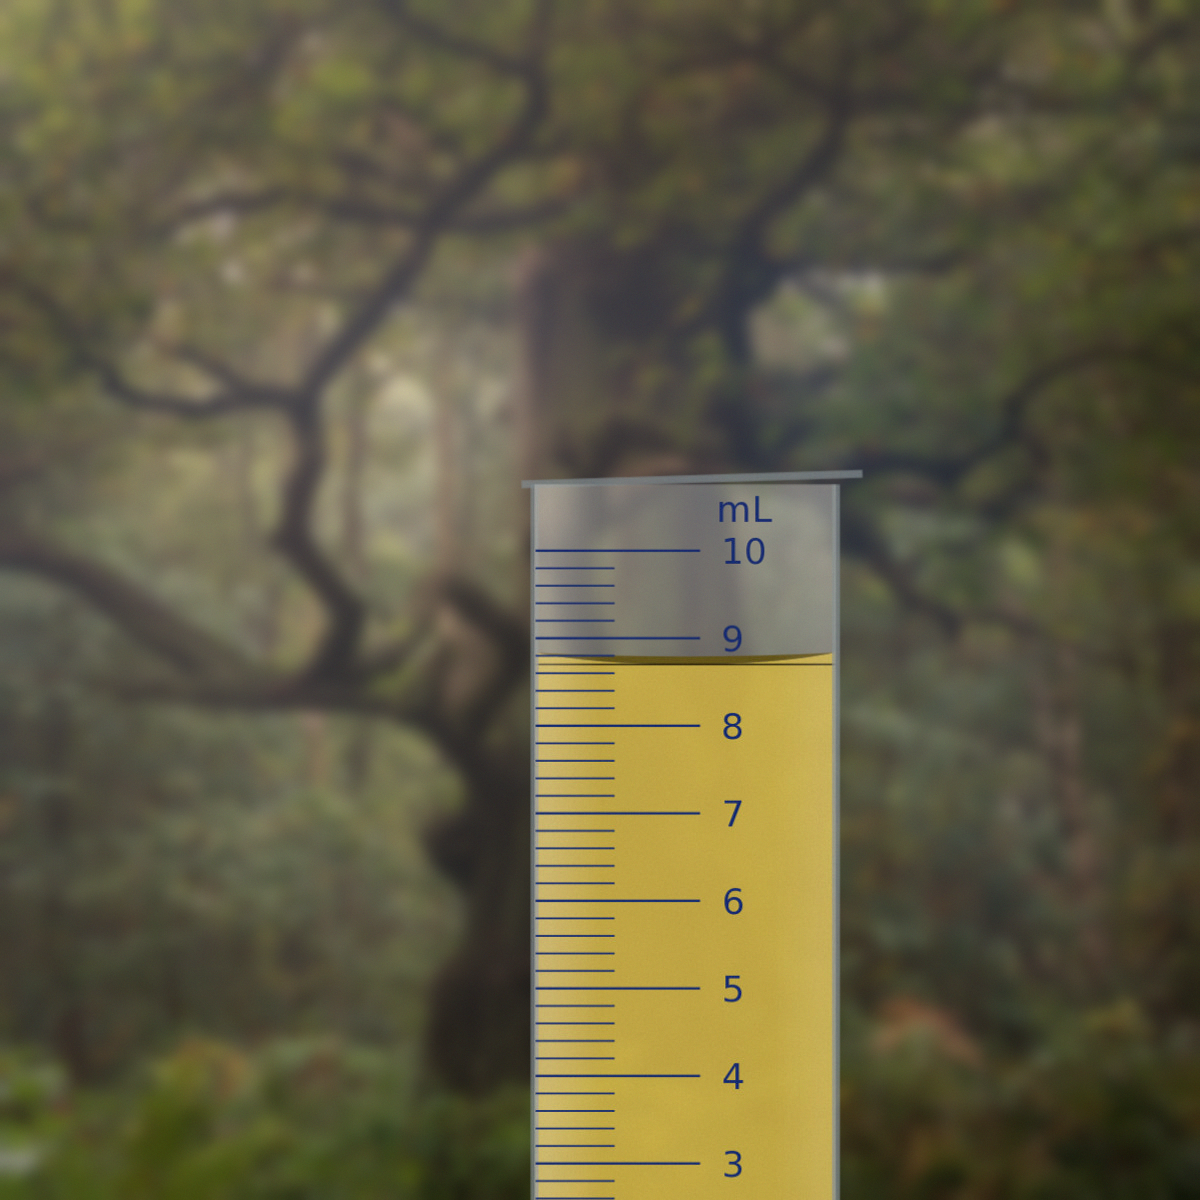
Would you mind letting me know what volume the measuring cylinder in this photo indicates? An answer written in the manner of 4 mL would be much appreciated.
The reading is 8.7 mL
